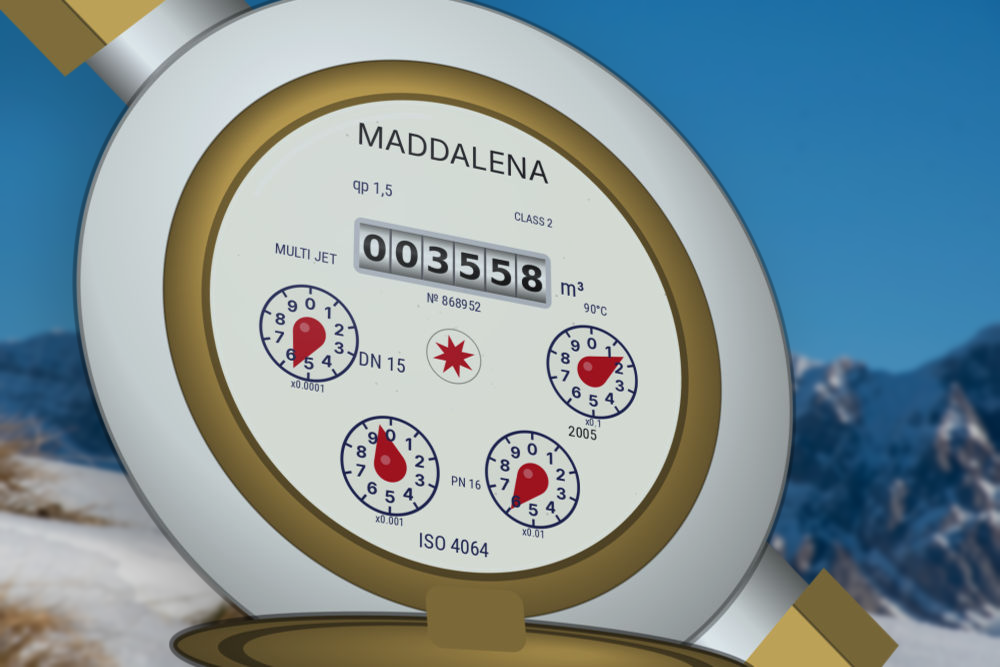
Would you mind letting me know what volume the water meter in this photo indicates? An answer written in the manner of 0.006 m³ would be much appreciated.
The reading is 3558.1595 m³
